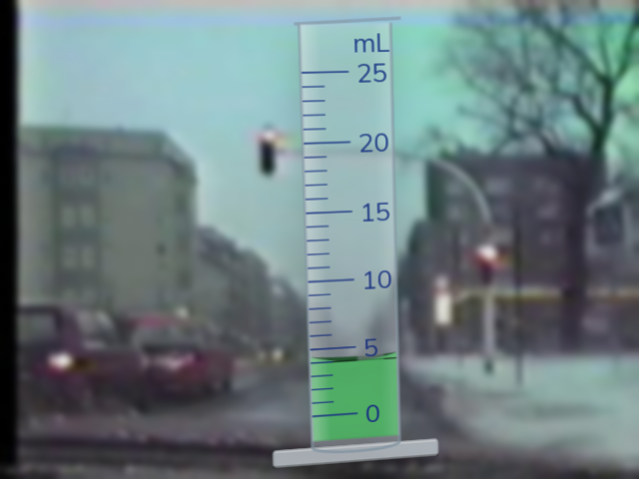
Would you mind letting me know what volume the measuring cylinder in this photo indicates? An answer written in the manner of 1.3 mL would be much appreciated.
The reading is 4 mL
